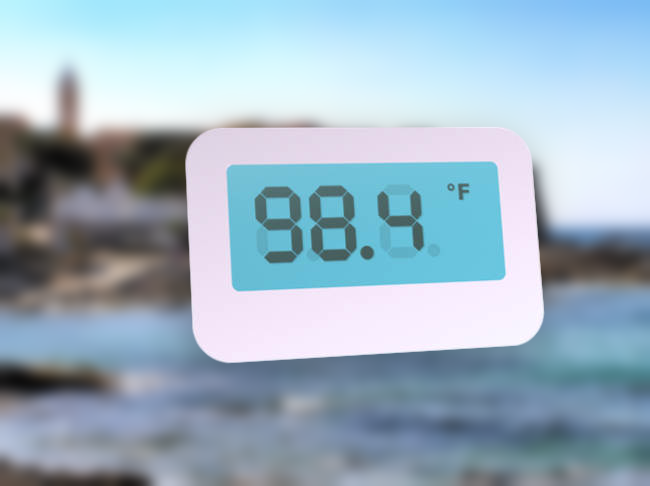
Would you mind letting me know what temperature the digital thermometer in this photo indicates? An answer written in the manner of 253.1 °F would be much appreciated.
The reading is 98.4 °F
